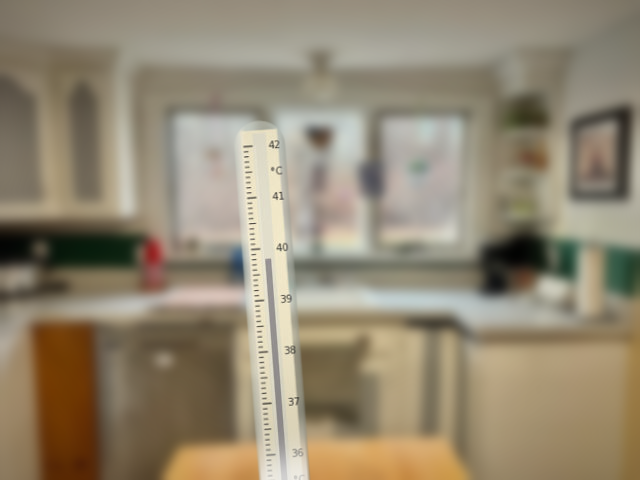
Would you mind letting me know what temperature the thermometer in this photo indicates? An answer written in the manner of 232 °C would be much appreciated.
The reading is 39.8 °C
